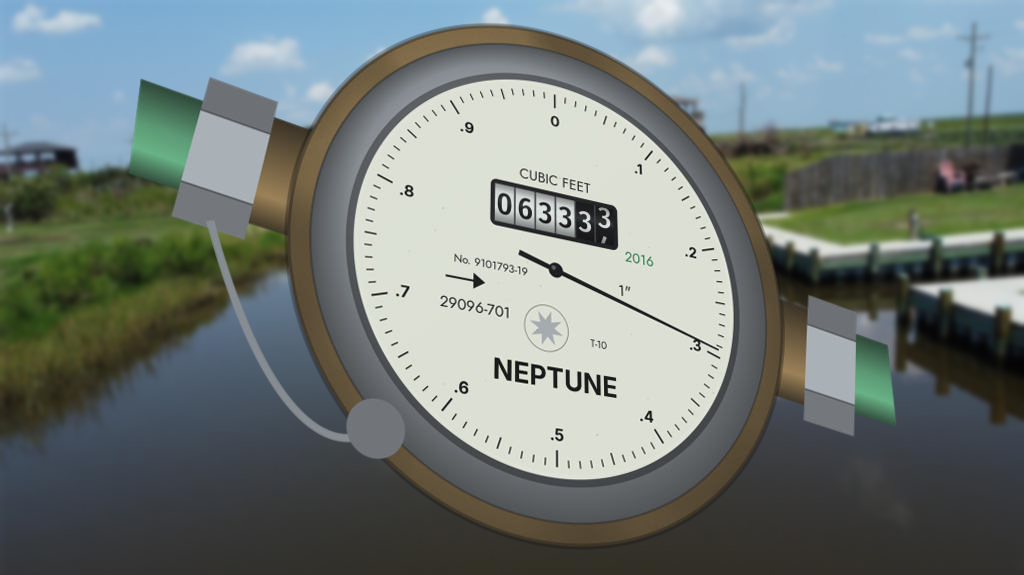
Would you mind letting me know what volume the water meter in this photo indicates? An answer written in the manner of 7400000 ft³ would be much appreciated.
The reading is 63333.29 ft³
